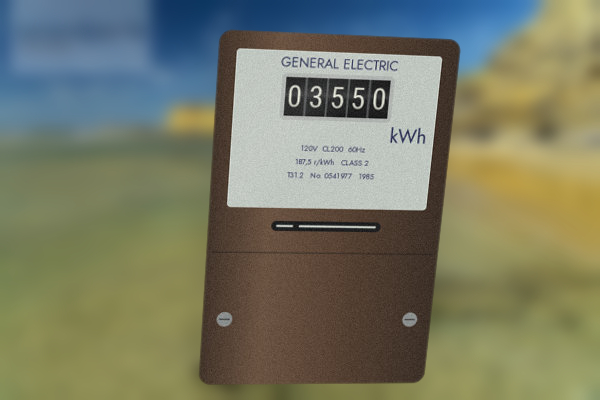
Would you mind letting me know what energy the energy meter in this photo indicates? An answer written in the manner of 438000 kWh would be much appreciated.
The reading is 3550 kWh
